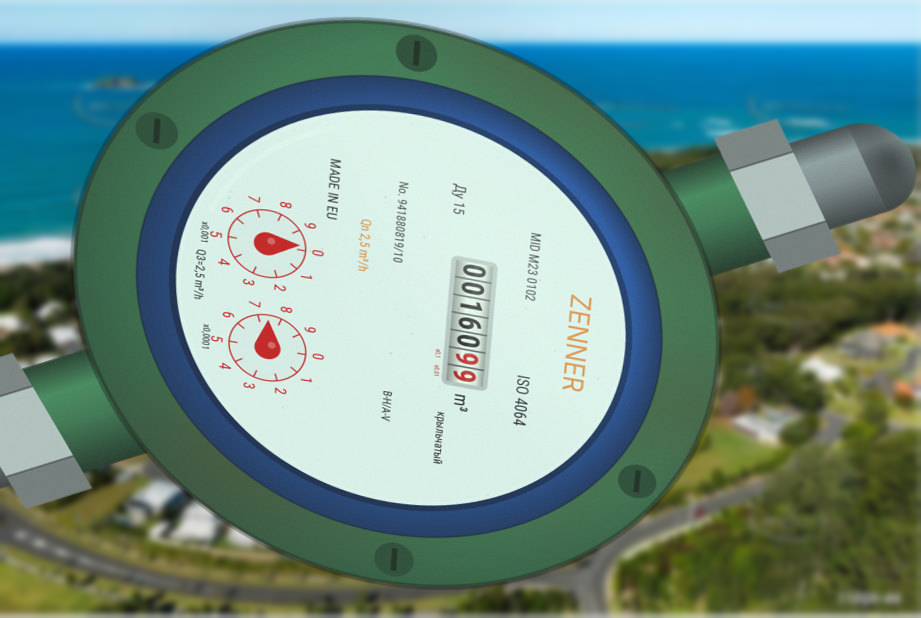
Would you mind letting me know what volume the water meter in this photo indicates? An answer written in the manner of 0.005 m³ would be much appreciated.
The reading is 160.9897 m³
